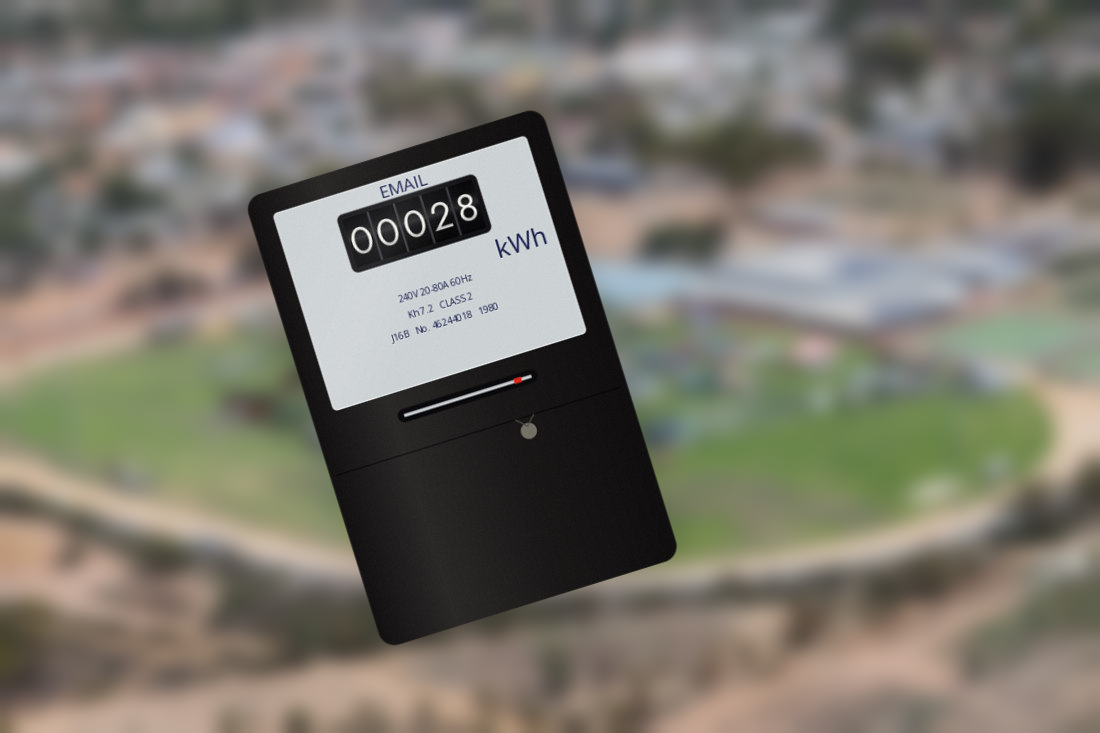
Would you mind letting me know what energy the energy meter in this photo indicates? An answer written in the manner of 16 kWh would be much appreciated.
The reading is 28 kWh
